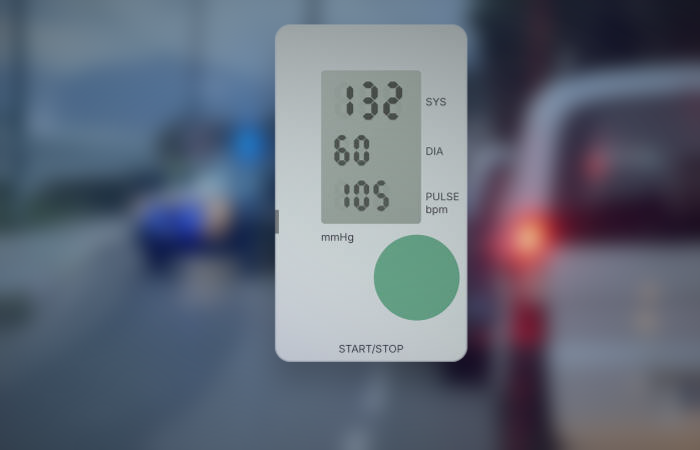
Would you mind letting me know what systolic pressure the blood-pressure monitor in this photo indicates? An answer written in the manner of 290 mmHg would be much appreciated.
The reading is 132 mmHg
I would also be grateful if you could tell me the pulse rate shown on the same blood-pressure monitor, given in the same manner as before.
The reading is 105 bpm
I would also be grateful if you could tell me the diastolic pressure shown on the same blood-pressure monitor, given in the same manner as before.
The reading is 60 mmHg
